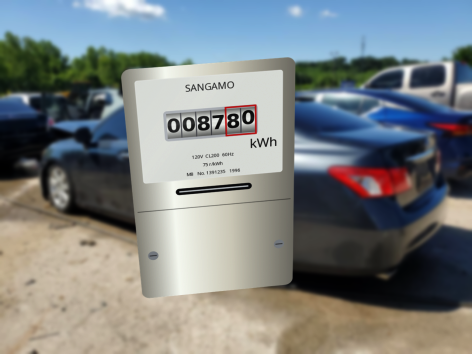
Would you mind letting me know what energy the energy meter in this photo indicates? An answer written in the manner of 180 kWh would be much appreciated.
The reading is 87.80 kWh
